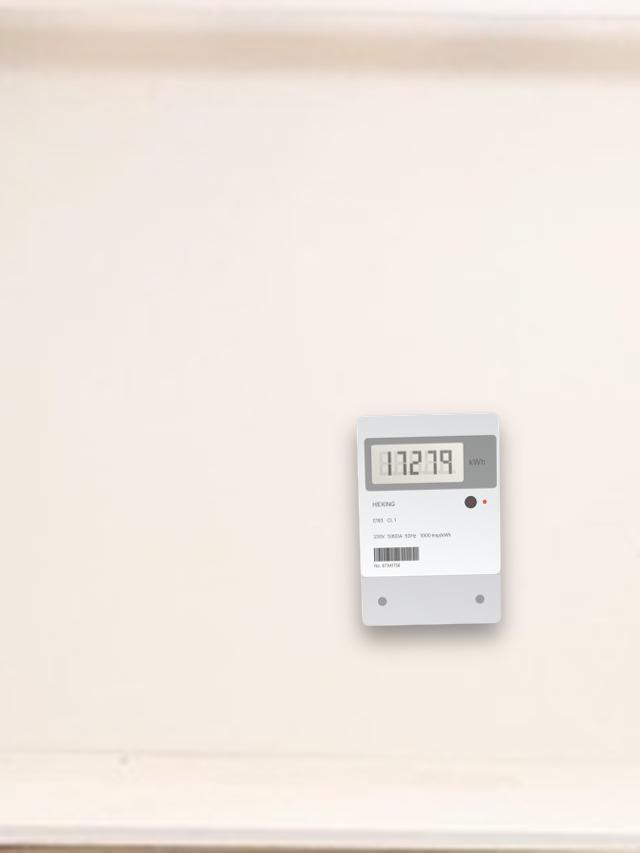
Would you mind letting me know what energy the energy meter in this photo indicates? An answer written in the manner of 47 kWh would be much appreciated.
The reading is 17279 kWh
